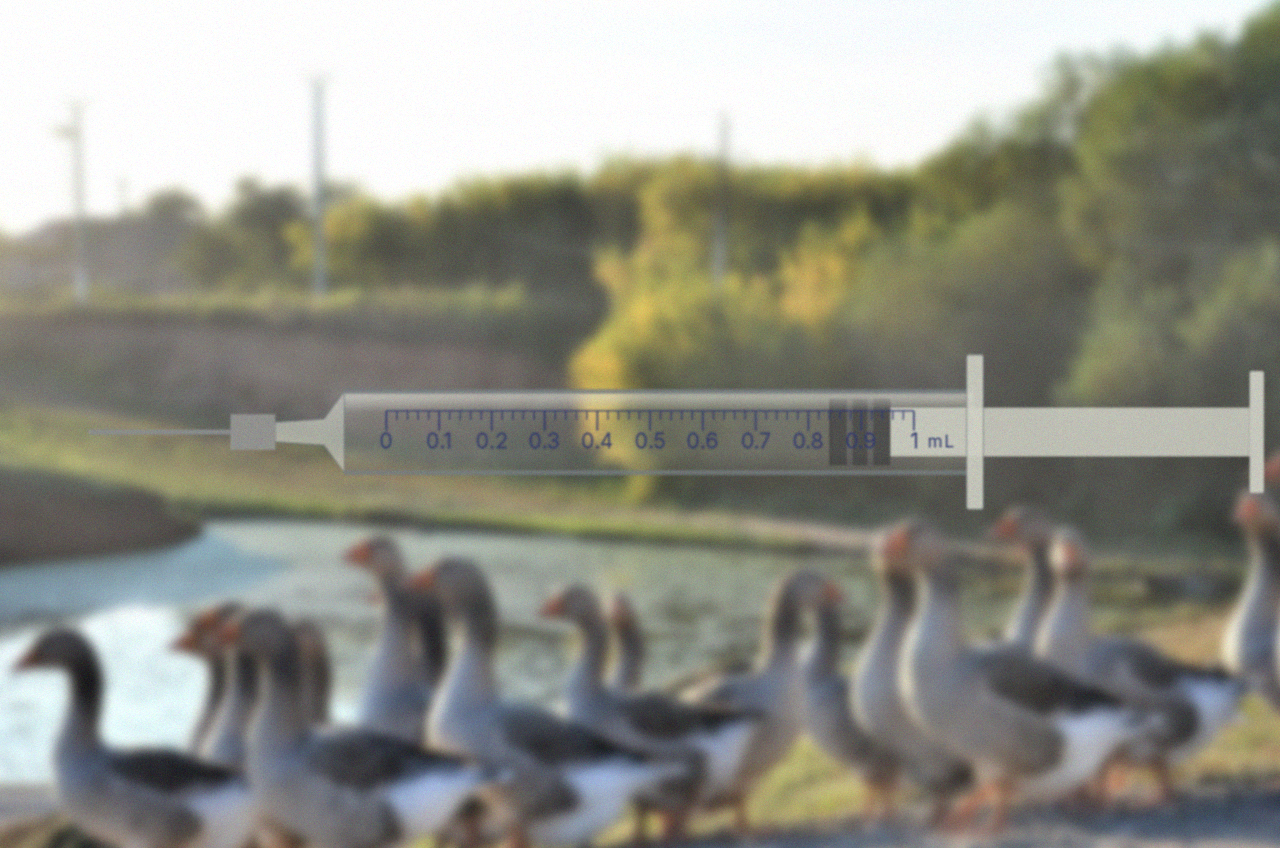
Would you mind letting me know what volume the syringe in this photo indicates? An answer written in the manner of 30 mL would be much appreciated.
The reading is 0.84 mL
